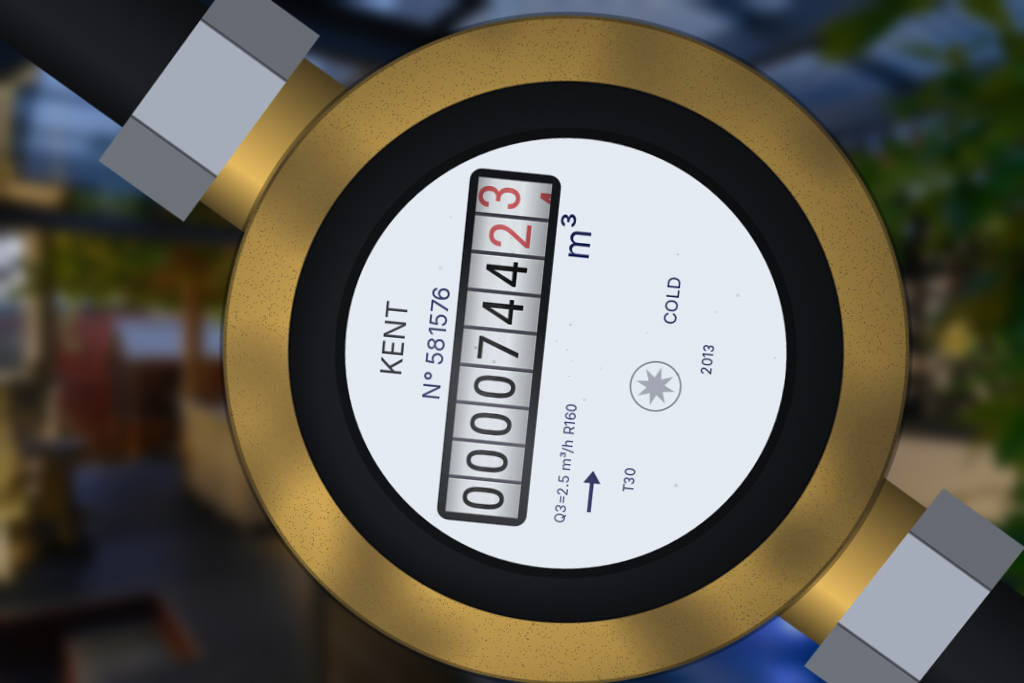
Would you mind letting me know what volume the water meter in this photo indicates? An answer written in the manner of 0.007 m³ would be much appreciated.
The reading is 744.23 m³
